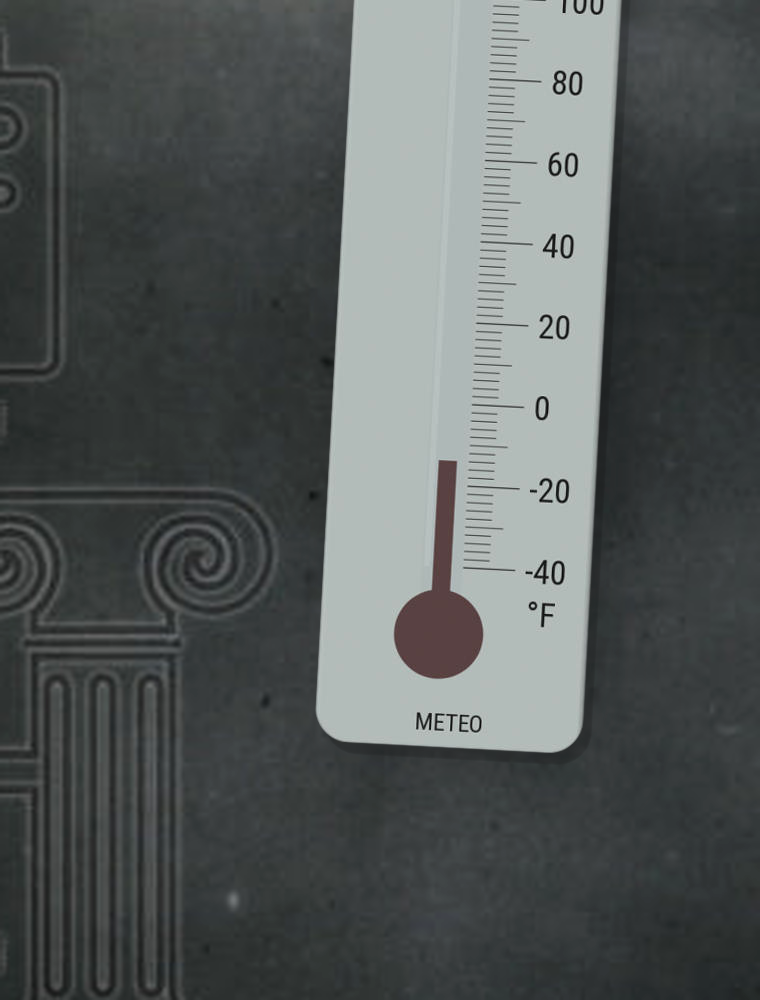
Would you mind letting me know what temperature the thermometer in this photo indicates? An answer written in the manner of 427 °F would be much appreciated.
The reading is -14 °F
